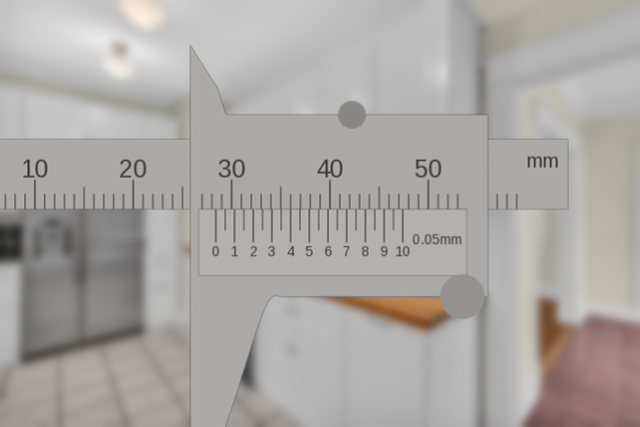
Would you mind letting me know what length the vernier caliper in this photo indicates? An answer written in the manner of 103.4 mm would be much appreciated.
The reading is 28.4 mm
